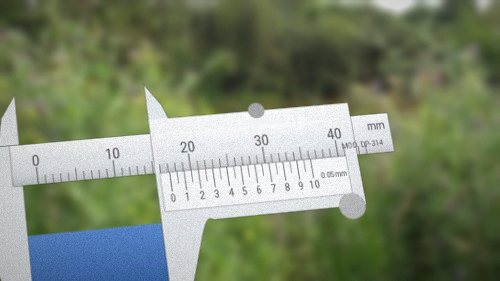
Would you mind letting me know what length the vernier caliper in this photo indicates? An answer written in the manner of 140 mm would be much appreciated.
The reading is 17.2 mm
